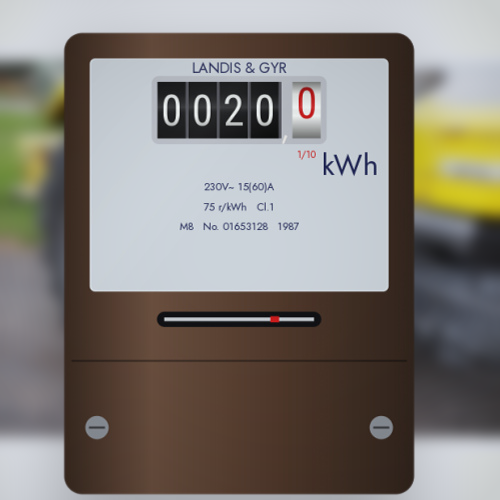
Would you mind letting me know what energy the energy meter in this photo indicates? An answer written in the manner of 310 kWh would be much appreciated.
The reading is 20.0 kWh
